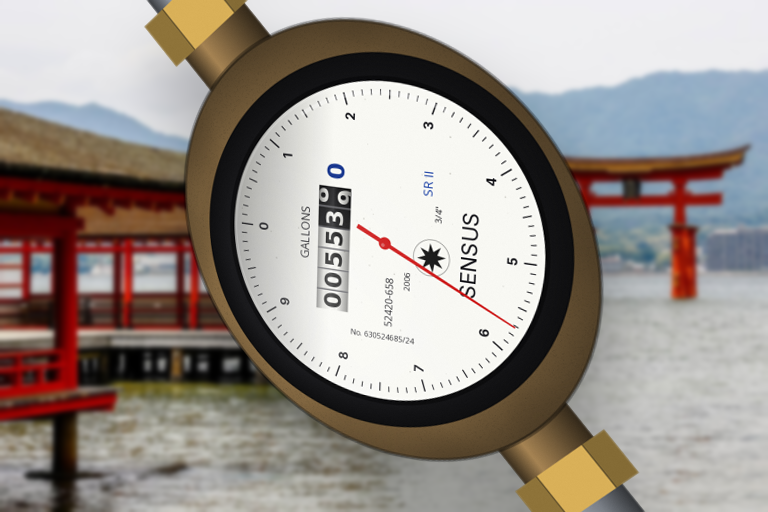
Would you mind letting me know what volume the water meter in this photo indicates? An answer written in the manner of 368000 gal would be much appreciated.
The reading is 55385.7 gal
